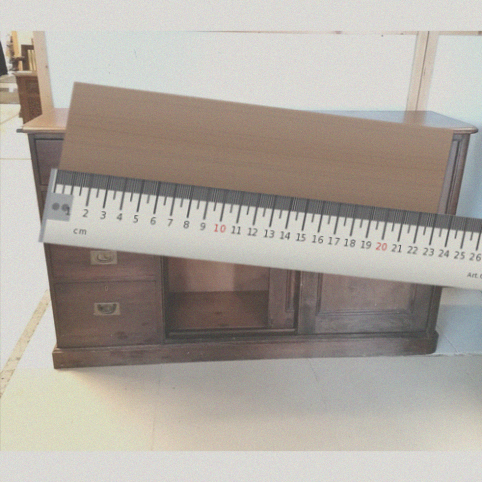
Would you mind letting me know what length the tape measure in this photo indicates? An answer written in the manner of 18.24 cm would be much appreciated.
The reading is 23 cm
